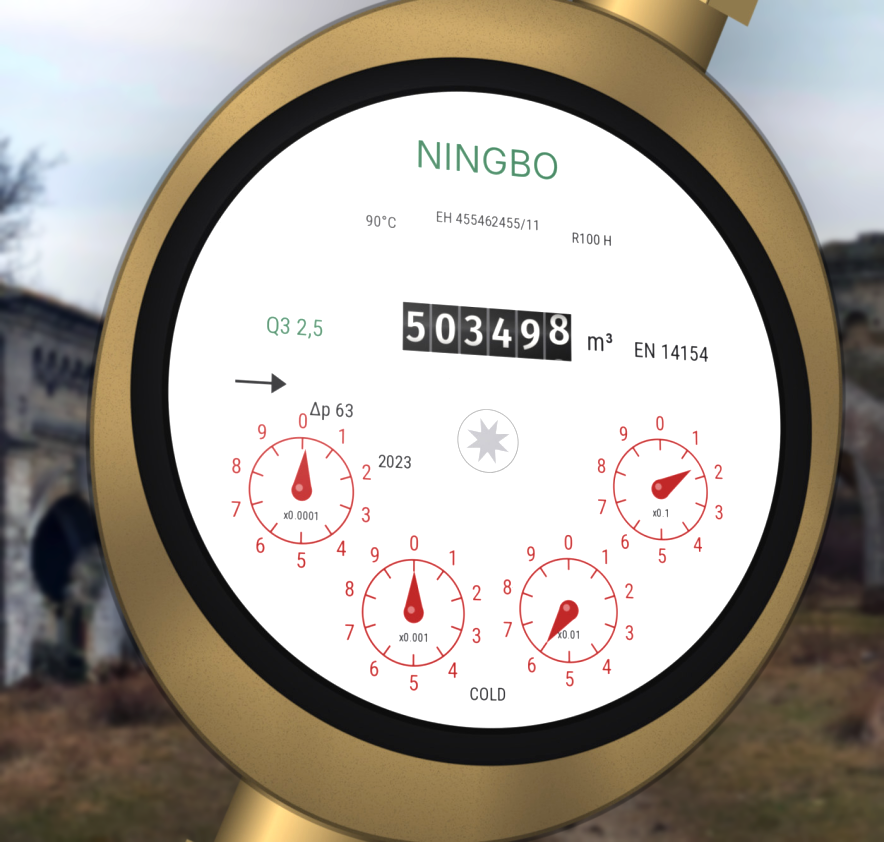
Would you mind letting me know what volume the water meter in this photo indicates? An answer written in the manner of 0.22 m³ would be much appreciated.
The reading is 503498.1600 m³
